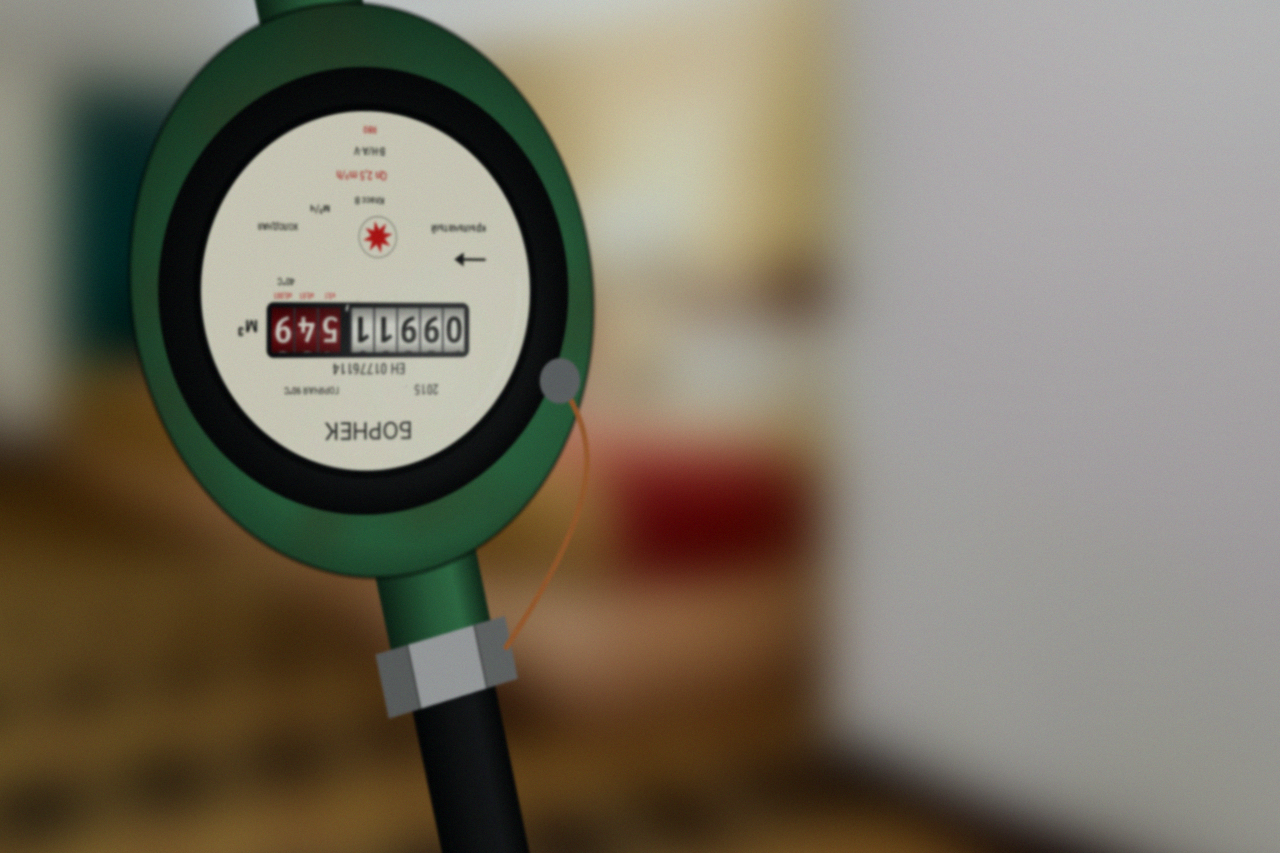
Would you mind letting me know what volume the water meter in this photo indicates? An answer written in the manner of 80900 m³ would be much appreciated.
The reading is 9911.549 m³
